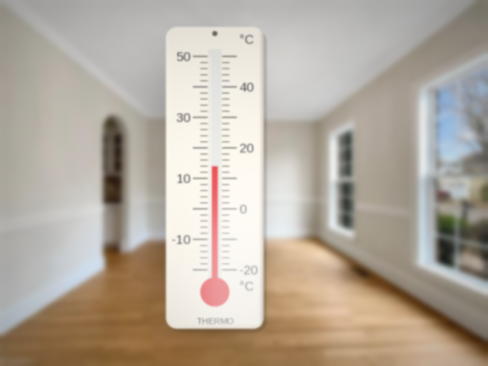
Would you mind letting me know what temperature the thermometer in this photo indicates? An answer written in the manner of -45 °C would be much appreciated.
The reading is 14 °C
